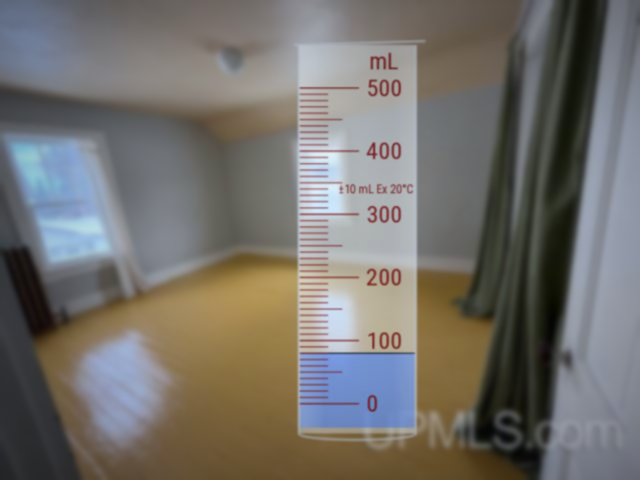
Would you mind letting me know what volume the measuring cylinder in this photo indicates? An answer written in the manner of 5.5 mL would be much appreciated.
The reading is 80 mL
